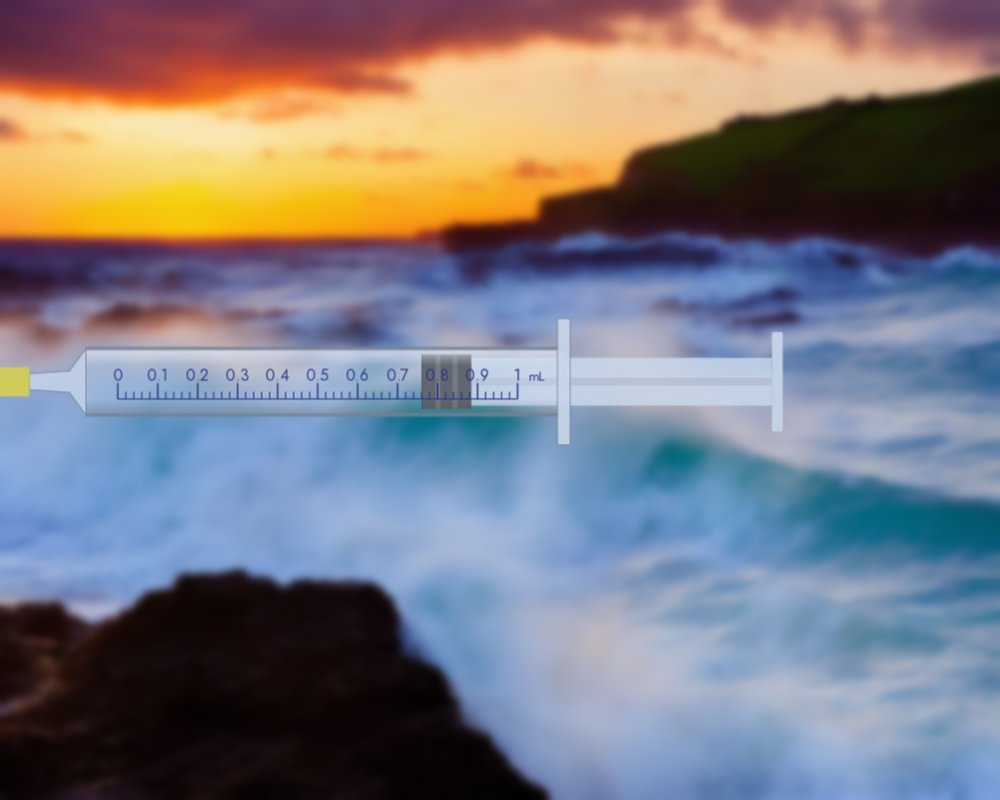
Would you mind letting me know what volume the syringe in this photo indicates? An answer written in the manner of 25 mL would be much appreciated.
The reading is 0.76 mL
